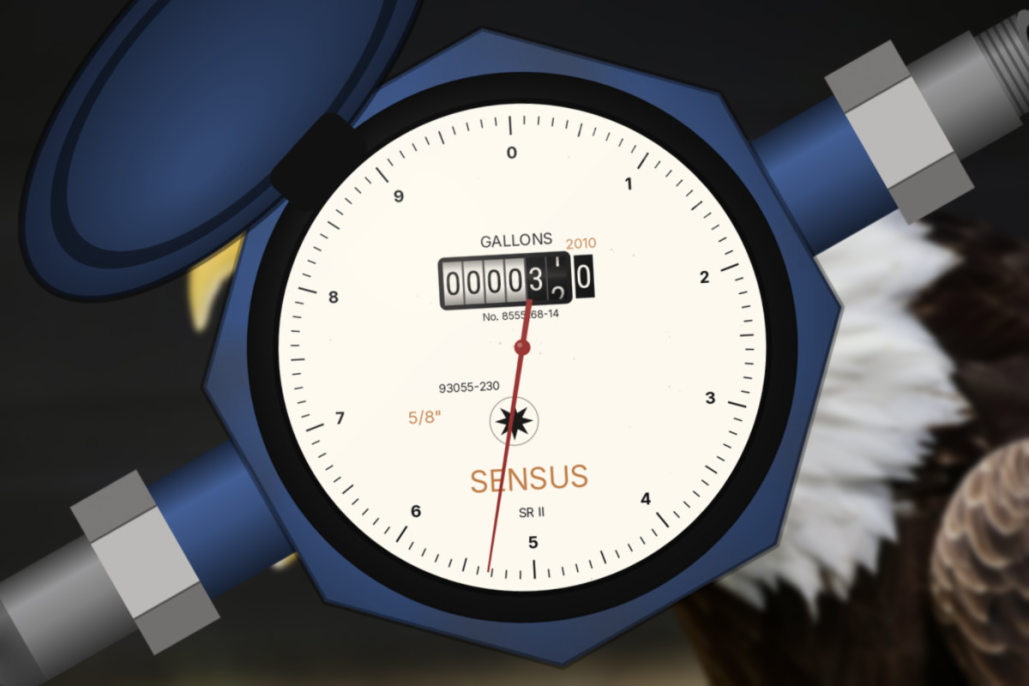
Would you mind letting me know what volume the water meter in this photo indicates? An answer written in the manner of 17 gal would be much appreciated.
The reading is 315.3 gal
